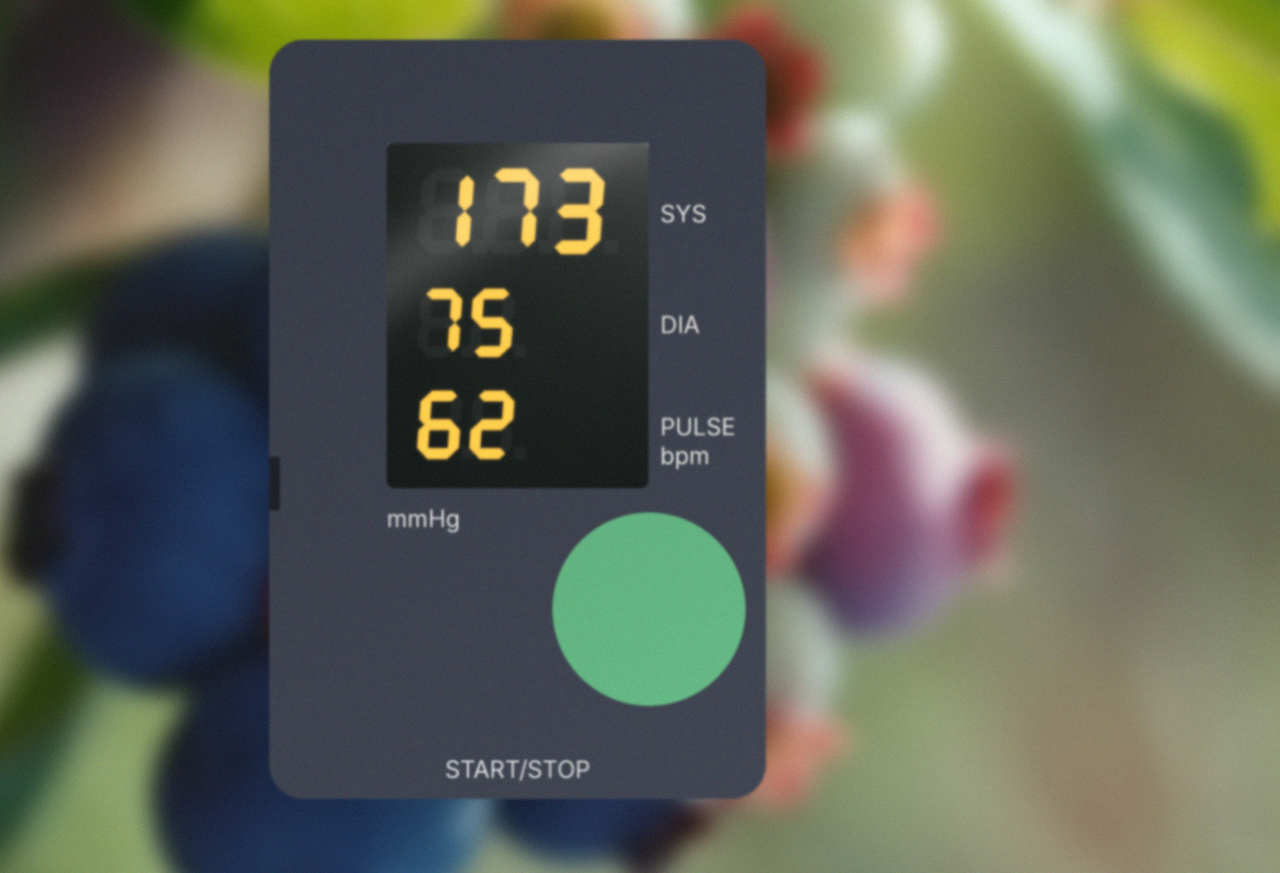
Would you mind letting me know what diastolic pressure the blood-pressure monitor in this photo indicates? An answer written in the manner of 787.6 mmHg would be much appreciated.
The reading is 75 mmHg
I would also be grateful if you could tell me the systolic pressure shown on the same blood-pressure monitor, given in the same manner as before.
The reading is 173 mmHg
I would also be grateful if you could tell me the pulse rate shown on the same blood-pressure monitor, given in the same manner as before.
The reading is 62 bpm
